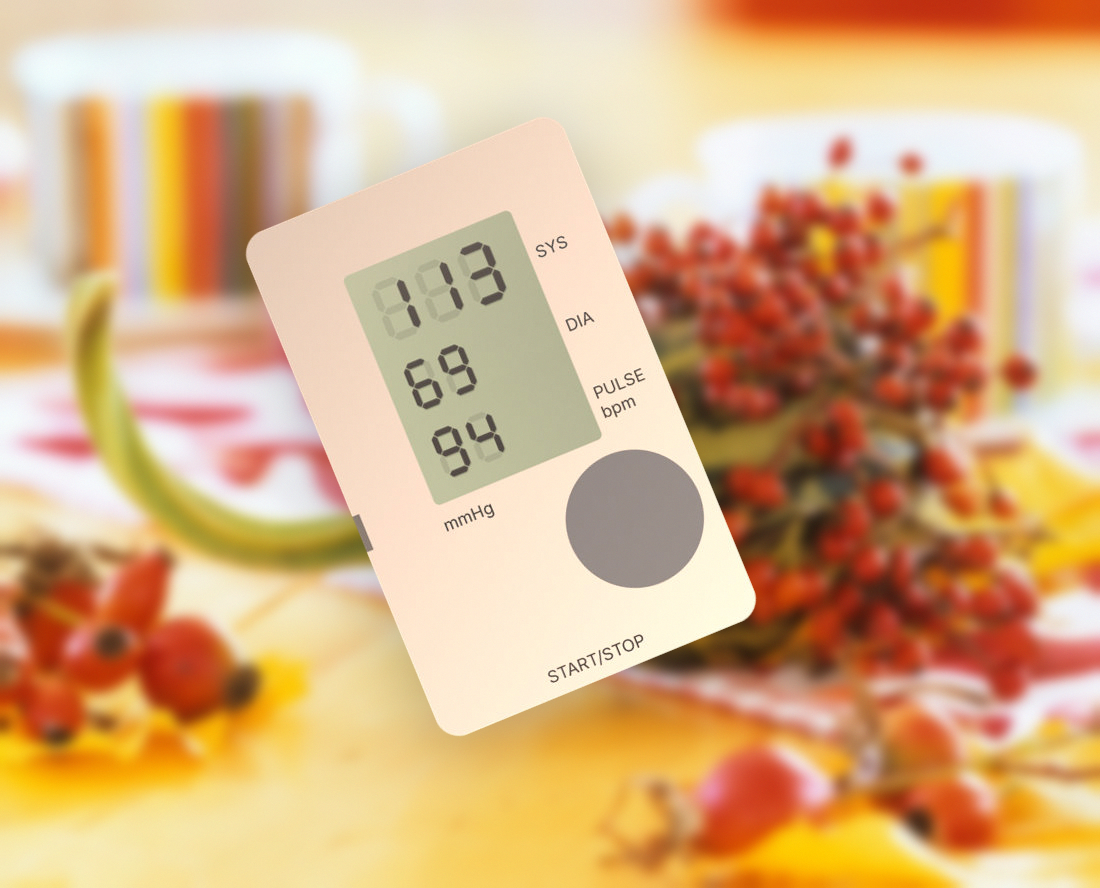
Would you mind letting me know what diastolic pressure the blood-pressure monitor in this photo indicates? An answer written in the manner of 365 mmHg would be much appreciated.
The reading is 69 mmHg
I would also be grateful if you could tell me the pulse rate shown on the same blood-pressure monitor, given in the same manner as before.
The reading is 94 bpm
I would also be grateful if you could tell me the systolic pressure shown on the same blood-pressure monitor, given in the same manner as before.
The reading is 113 mmHg
